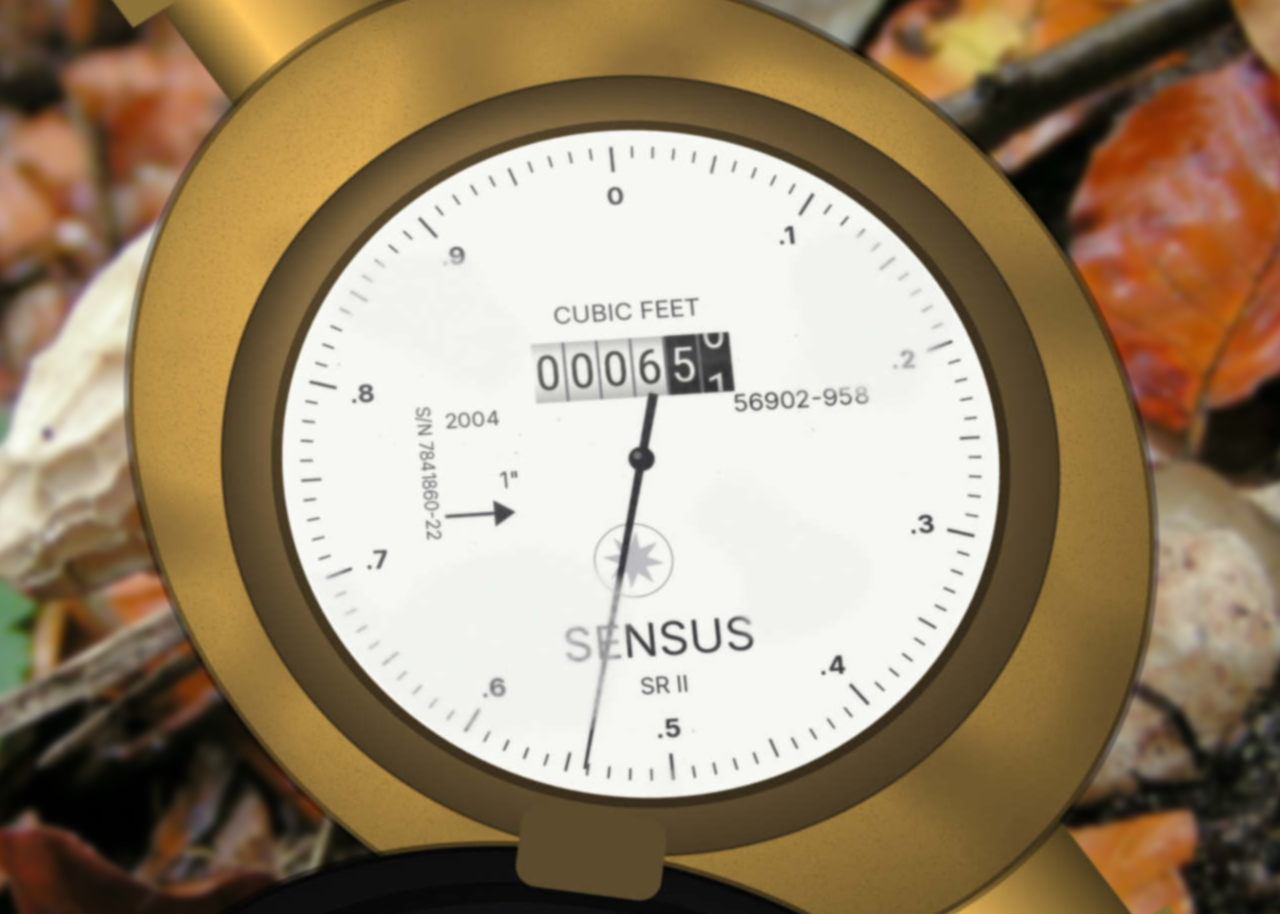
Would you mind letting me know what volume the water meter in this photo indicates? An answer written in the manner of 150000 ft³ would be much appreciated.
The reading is 650.54 ft³
